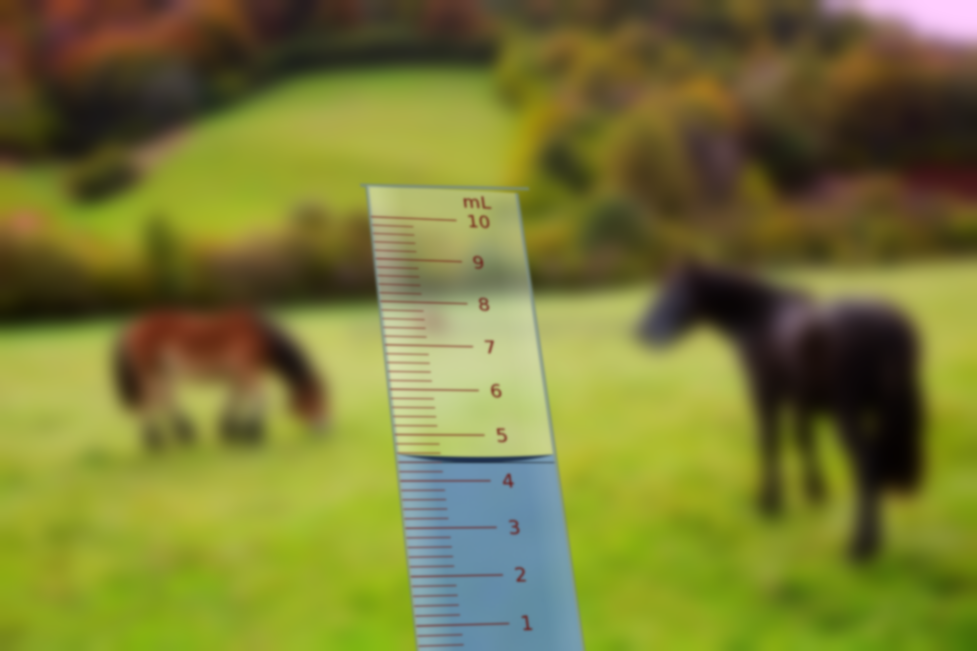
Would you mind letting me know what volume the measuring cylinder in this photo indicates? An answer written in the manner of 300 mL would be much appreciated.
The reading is 4.4 mL
